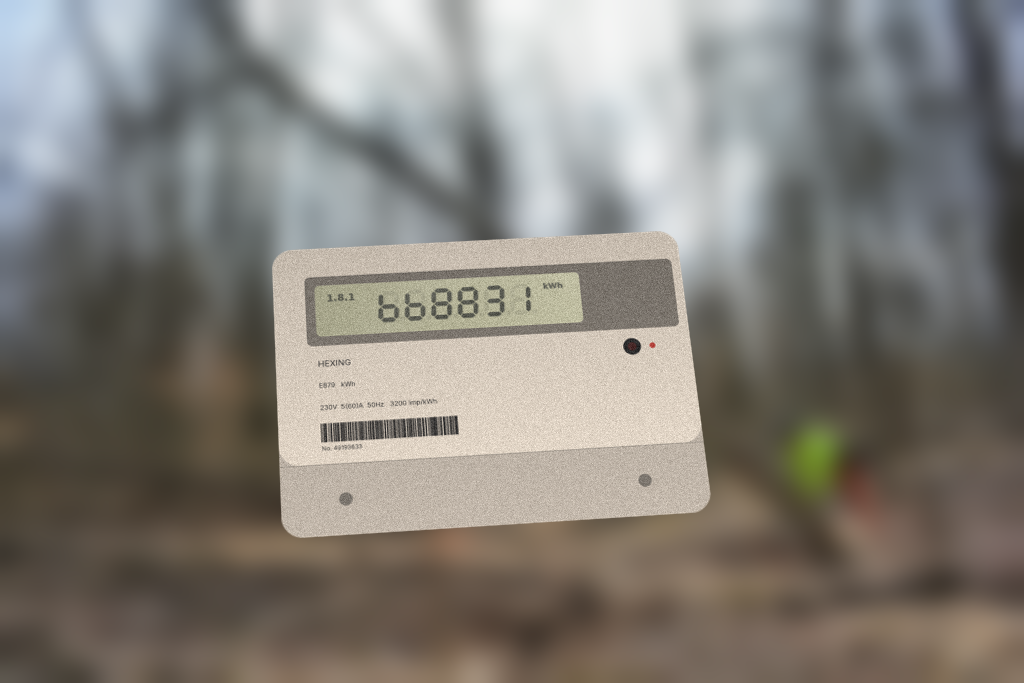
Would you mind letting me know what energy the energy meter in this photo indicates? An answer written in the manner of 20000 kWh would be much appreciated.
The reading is 668831 kWh
